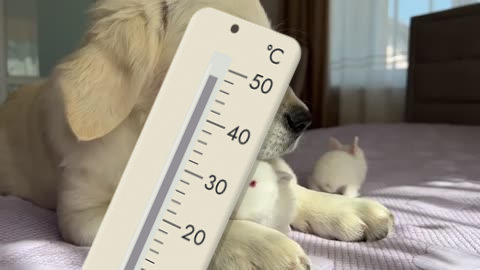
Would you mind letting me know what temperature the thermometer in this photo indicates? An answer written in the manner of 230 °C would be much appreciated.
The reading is 48 °C
